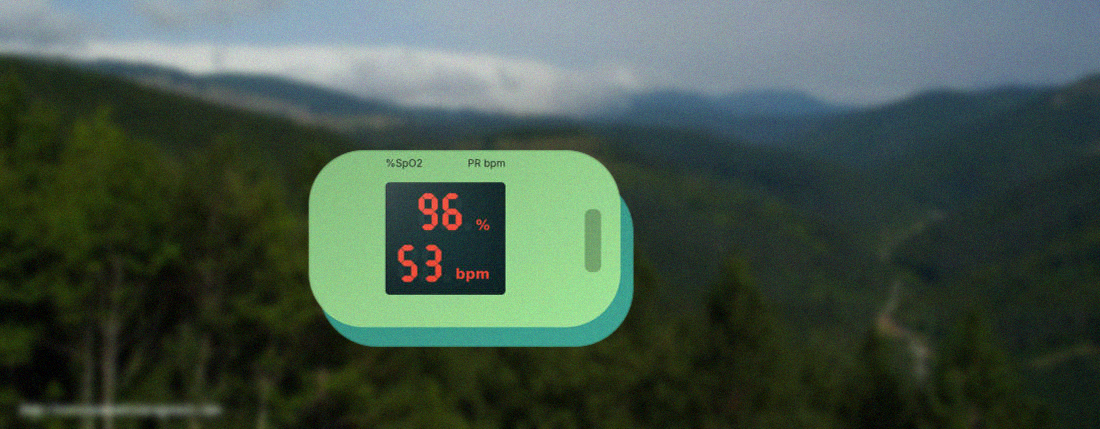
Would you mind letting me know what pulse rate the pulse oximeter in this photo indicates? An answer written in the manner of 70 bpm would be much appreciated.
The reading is 53 bpm
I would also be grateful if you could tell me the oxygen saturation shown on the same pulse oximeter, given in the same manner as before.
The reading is 96 %
